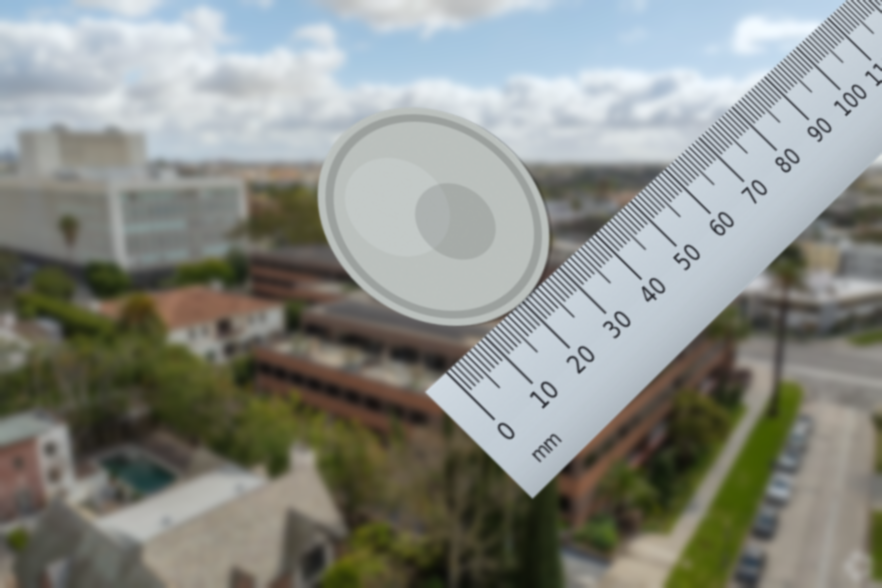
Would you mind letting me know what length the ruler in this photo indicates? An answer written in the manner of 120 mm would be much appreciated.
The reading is 40 mm
